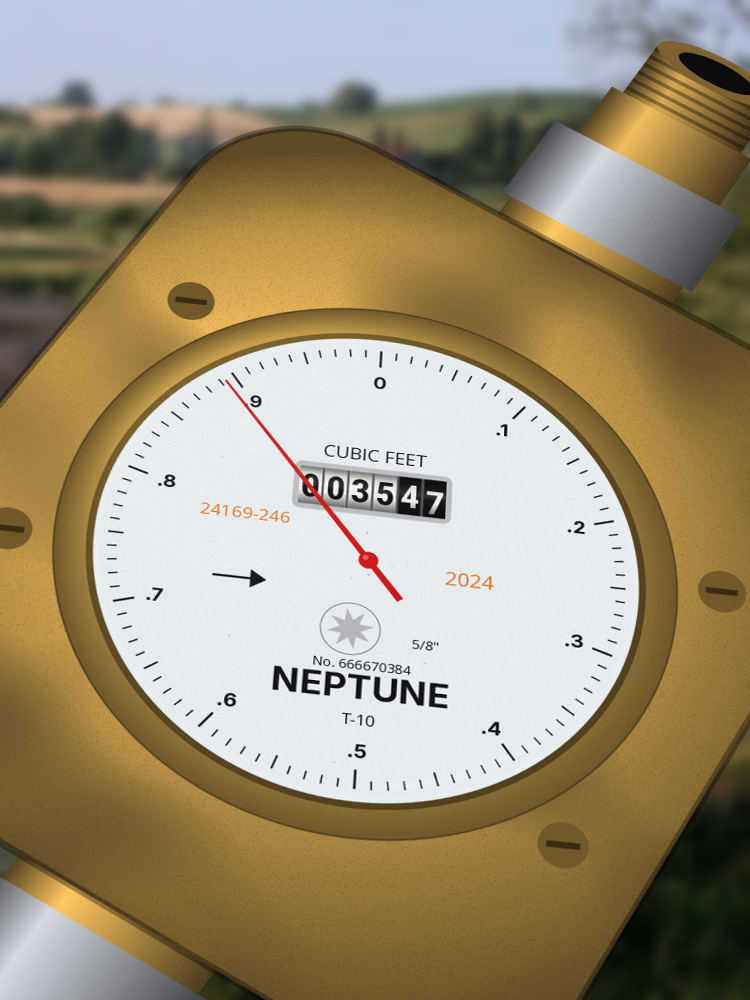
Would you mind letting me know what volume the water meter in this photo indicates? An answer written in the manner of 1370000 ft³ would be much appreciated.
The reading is 3546.89 ft³
